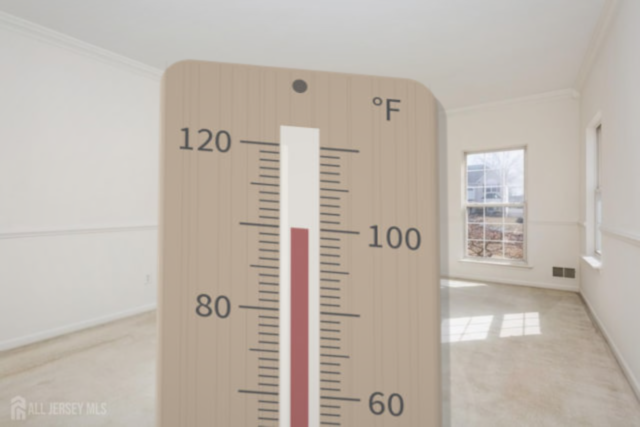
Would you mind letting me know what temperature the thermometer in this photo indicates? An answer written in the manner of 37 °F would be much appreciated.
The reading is 100 °F
